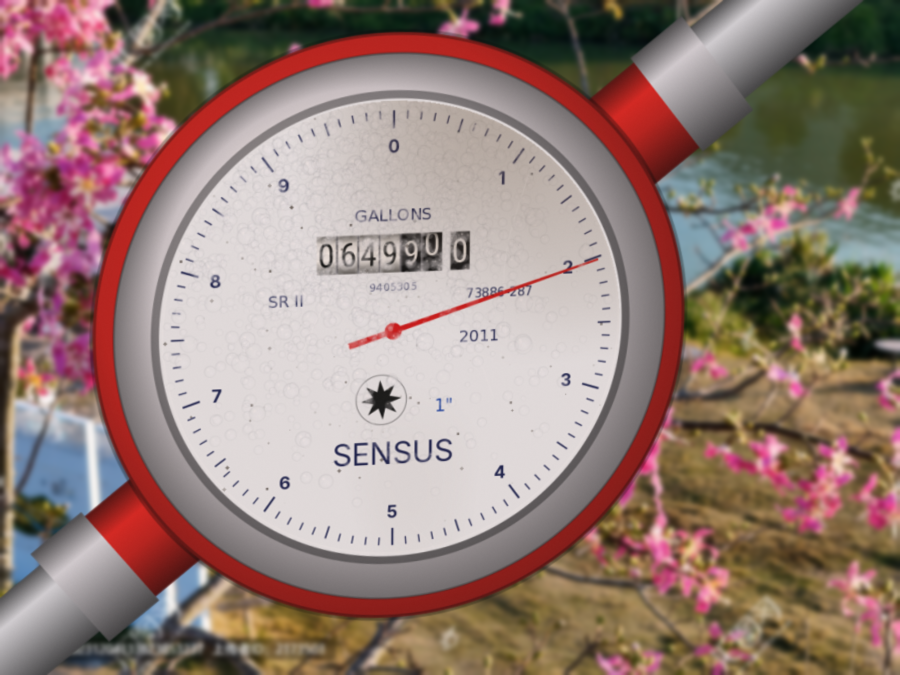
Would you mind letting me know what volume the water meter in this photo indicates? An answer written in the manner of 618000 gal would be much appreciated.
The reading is 649902.0 gal
